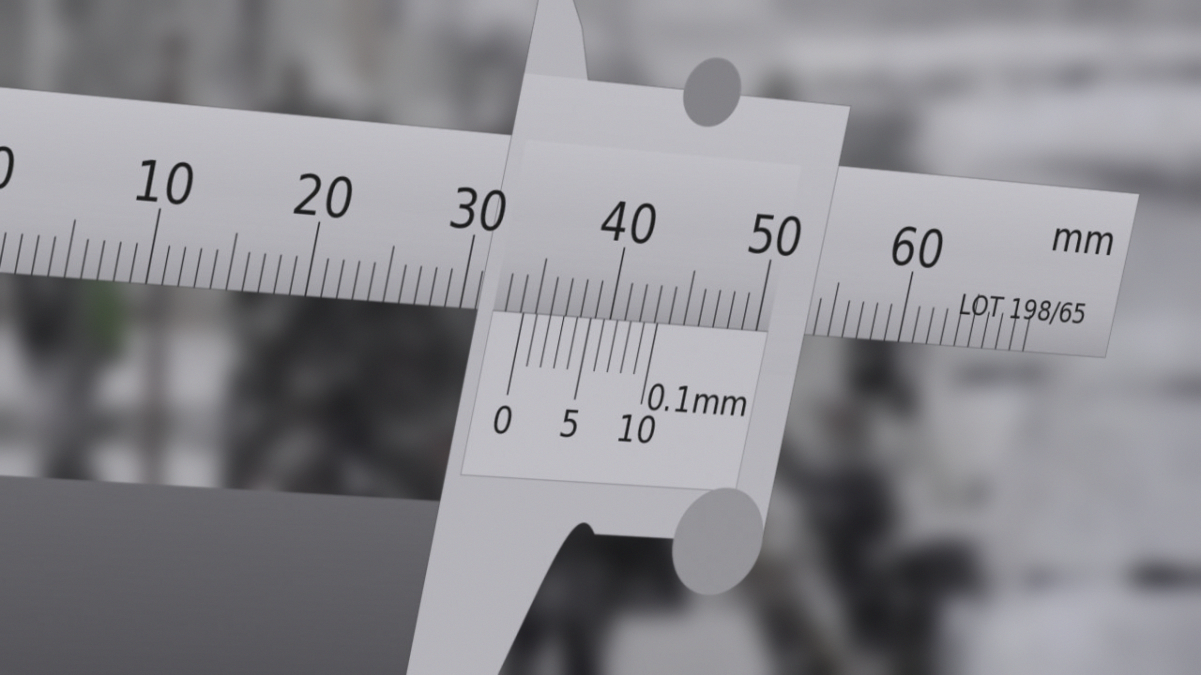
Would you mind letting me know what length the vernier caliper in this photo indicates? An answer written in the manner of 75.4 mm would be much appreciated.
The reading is 34.2 mm
